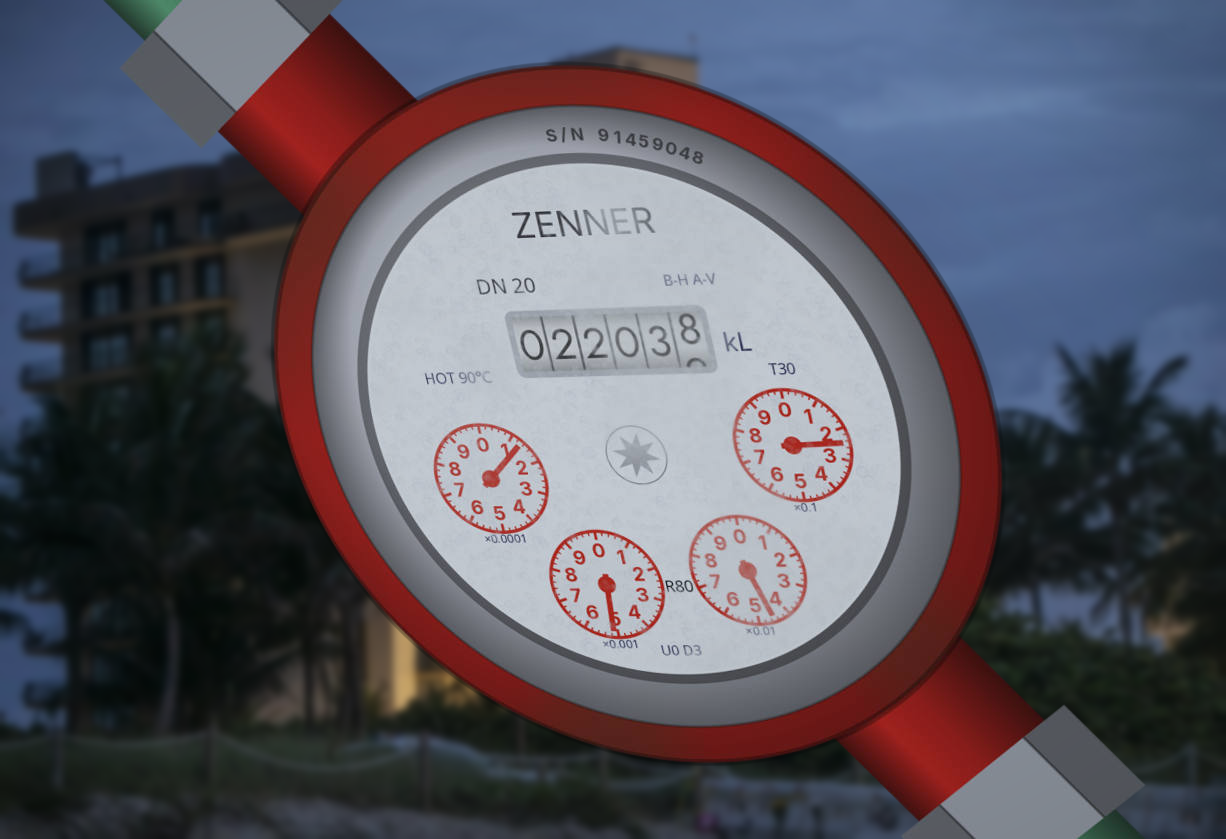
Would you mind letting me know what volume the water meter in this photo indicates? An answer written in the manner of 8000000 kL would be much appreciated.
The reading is 22038.2451 kL
